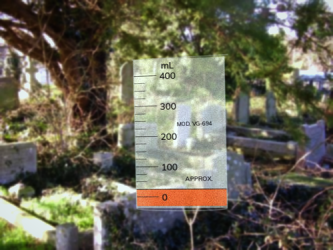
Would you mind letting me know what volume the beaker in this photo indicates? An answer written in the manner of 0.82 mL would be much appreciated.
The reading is 25 mL
